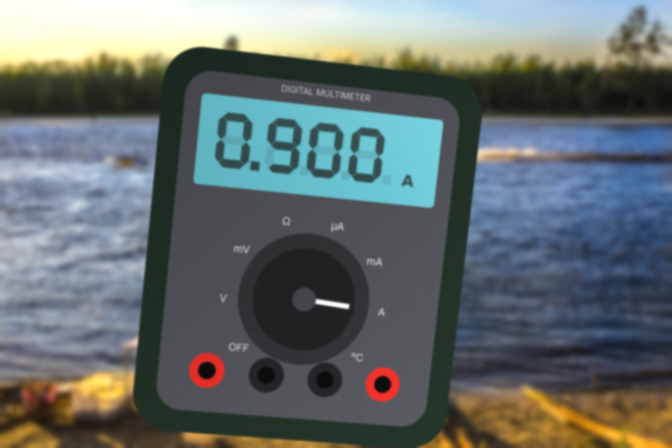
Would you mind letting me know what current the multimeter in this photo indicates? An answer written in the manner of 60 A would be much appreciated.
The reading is 0.900 A
